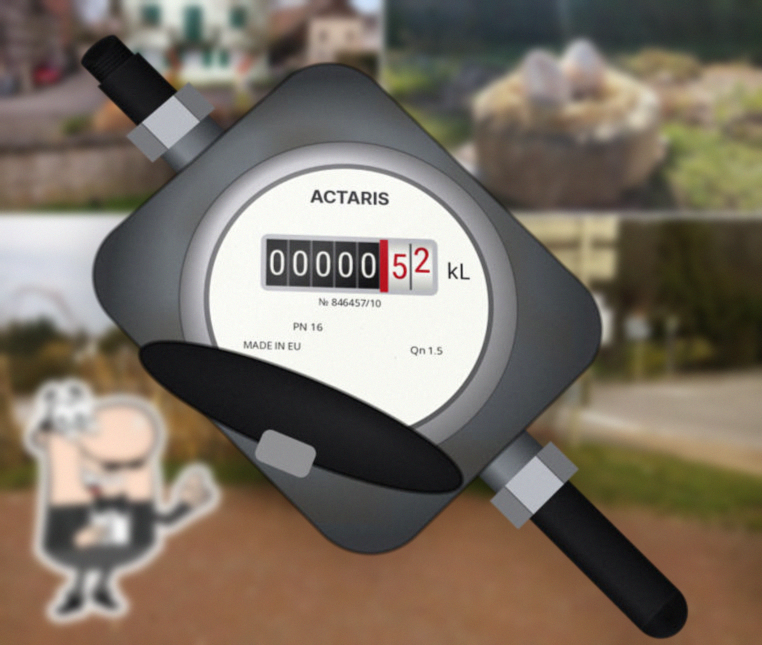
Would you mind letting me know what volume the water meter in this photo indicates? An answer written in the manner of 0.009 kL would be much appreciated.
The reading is 0.52 kL
